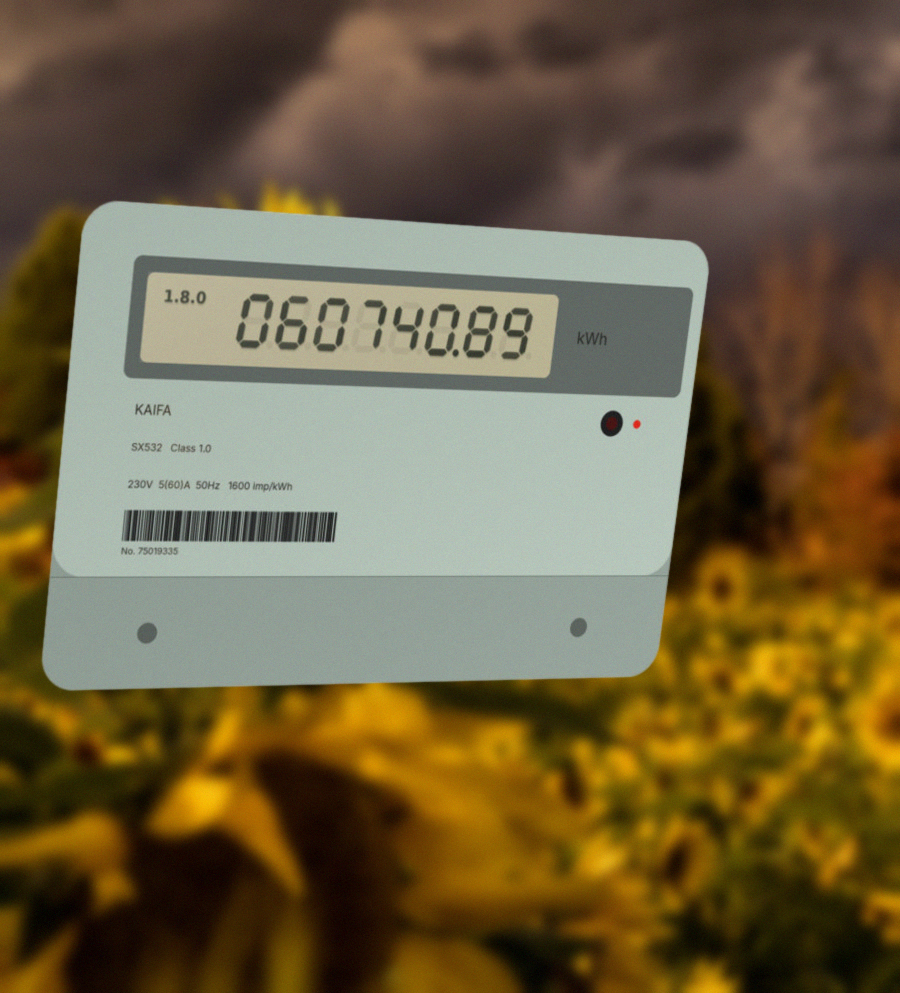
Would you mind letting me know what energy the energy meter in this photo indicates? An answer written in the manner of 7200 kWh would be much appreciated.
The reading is 60740.89 kWh
